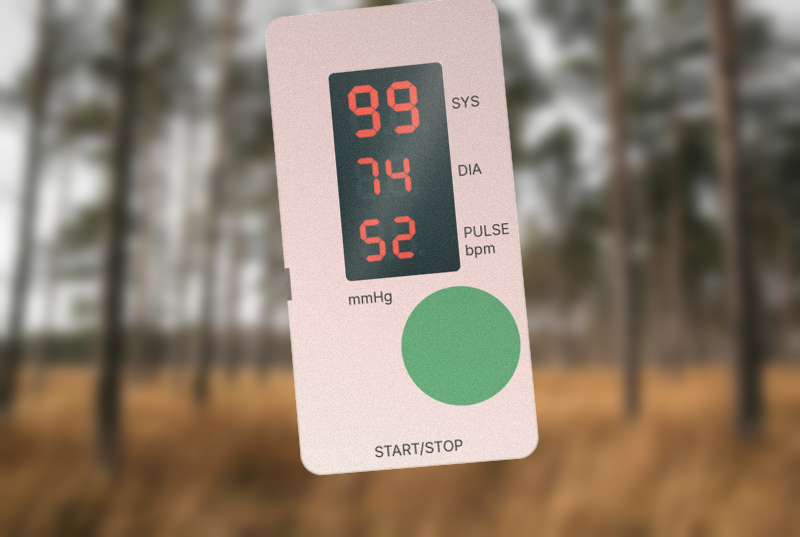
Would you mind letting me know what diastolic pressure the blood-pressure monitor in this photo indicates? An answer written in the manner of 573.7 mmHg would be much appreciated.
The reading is 74 mmHg
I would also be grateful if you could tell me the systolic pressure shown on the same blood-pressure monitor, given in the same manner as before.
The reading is 99 mmHg
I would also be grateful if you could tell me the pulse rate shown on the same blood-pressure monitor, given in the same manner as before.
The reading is 52 bpm
